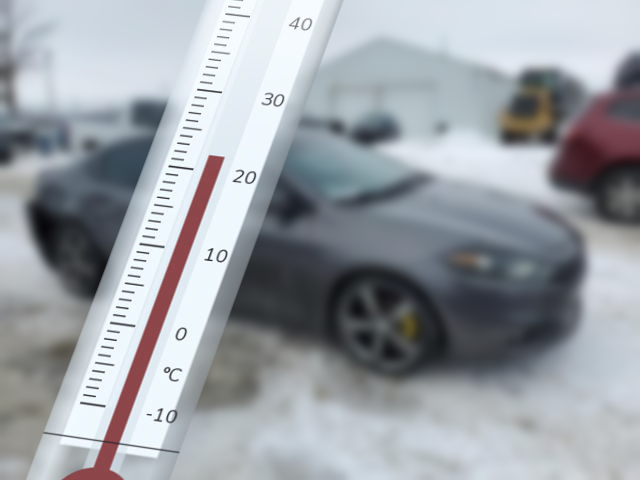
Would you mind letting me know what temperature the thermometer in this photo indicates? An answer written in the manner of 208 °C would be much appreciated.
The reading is 22 °C
